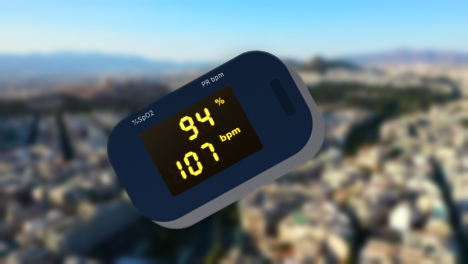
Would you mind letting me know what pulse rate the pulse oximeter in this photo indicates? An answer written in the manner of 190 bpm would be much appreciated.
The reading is 107 bpm
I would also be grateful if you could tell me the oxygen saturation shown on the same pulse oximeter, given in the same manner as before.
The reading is 94 %
